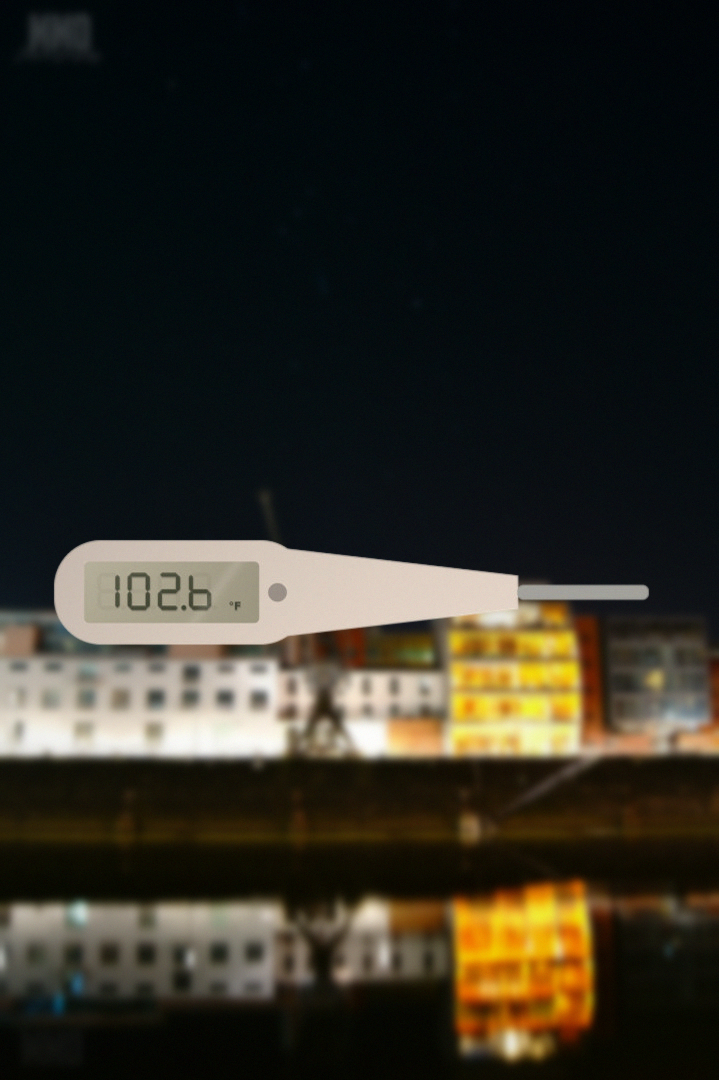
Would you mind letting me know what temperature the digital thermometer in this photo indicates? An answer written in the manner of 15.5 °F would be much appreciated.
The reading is 102.6 °F
